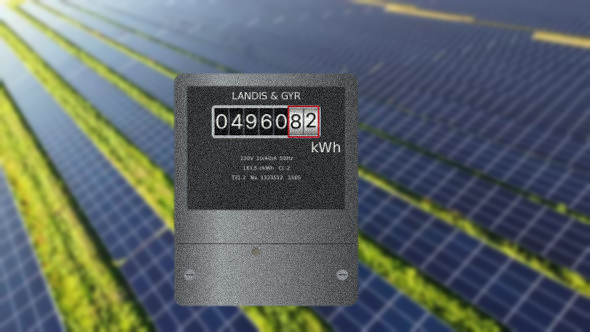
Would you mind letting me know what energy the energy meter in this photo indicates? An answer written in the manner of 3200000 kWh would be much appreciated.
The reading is 4960.82 kWh
